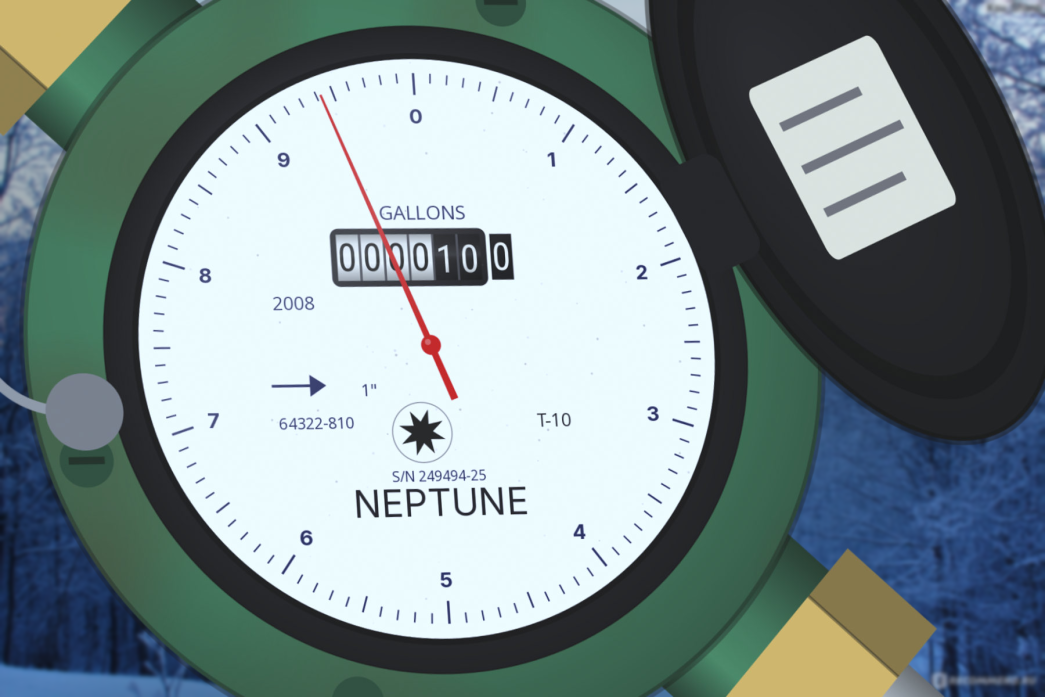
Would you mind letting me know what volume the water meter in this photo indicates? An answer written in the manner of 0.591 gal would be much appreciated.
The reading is 99.4 gal
